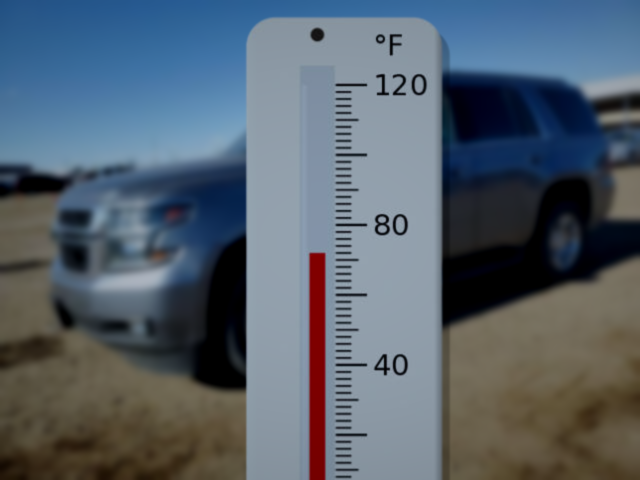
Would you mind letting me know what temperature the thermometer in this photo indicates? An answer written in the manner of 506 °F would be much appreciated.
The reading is 72 °F
